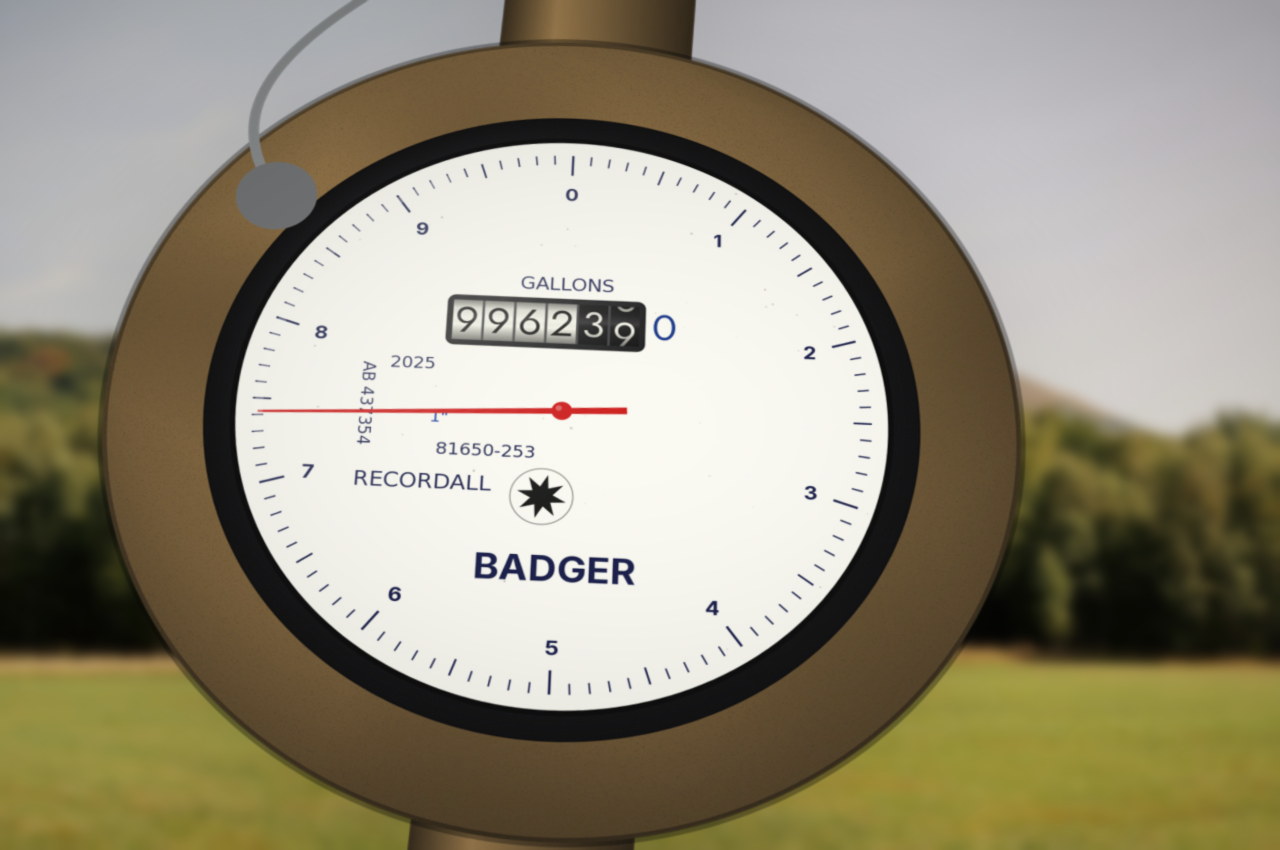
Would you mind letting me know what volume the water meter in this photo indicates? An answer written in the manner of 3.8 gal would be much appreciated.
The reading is 9962387.4 gal
